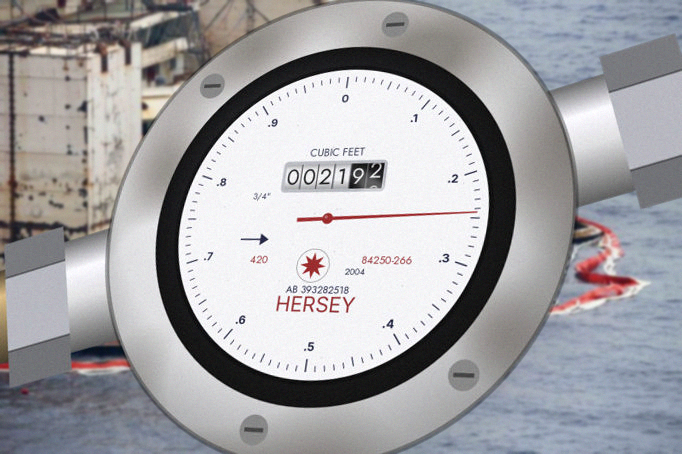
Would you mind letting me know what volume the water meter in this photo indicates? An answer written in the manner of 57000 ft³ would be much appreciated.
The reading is 2192.24 ft³
